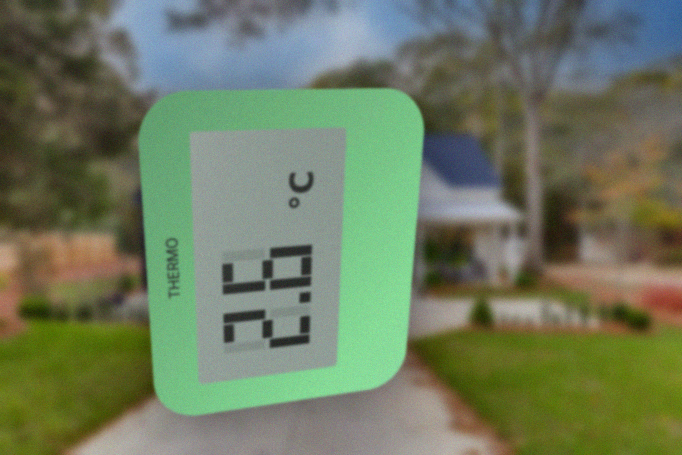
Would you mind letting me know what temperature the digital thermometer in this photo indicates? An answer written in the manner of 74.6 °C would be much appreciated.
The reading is 2.6 °C
